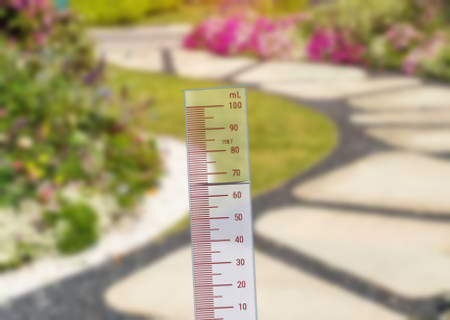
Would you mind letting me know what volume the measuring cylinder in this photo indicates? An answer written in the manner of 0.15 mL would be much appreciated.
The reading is 65 mL
